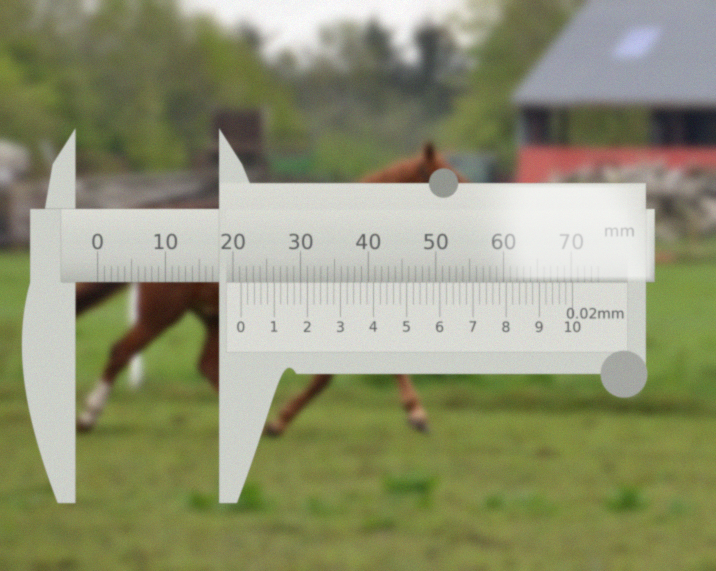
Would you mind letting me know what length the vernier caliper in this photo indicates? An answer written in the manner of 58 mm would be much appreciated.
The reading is 21.2 mm
